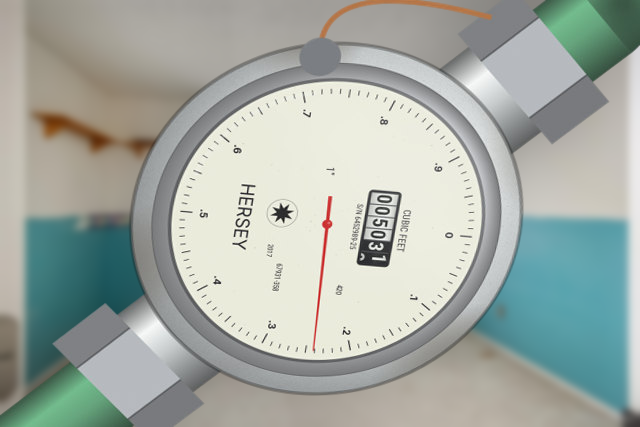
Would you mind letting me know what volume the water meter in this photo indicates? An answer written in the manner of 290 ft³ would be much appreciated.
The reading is 5031.24 ft³
